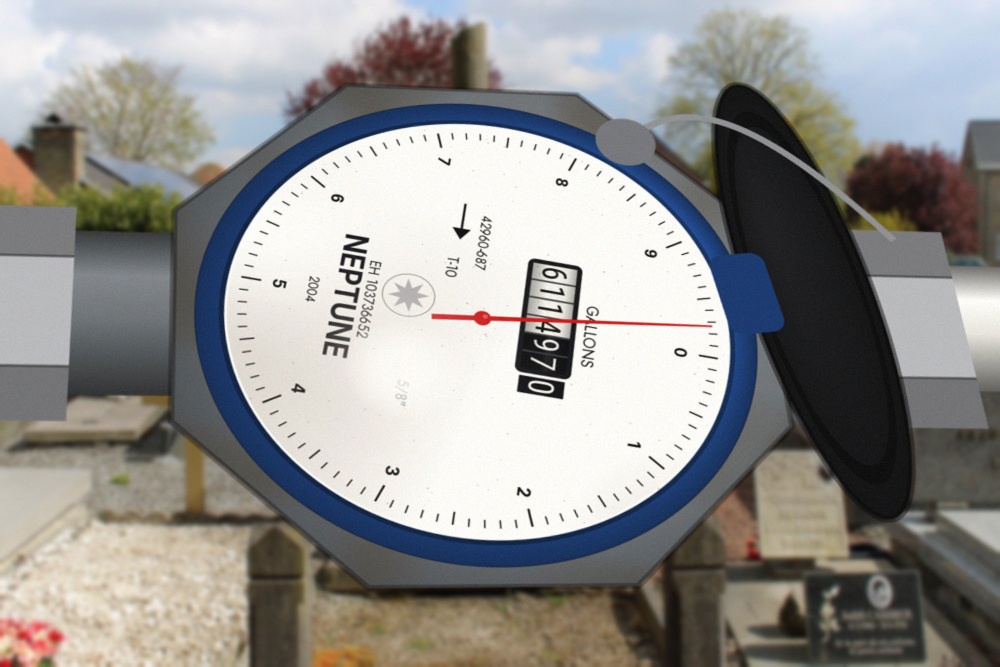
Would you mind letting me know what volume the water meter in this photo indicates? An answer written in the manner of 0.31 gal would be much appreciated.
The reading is 6114969.7 gal
